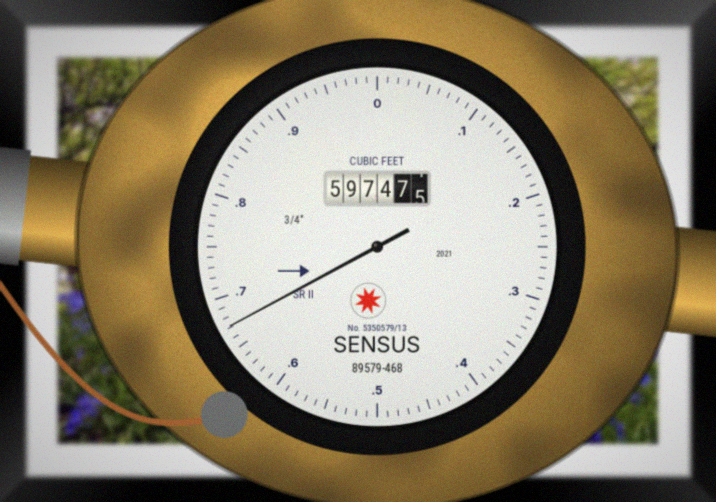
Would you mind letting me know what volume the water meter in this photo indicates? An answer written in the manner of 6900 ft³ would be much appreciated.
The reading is 597474.67 ft³
